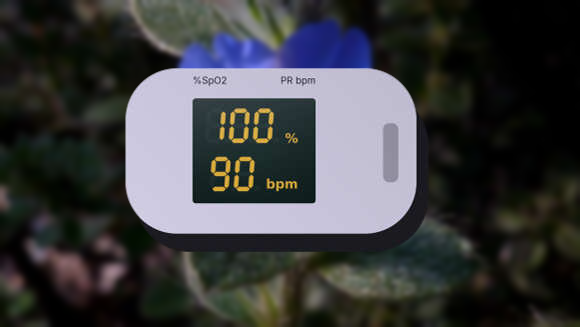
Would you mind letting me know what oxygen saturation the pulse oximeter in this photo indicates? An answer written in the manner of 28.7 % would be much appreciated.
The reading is 100 %
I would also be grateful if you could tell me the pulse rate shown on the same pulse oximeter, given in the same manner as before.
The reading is 90 bpm
